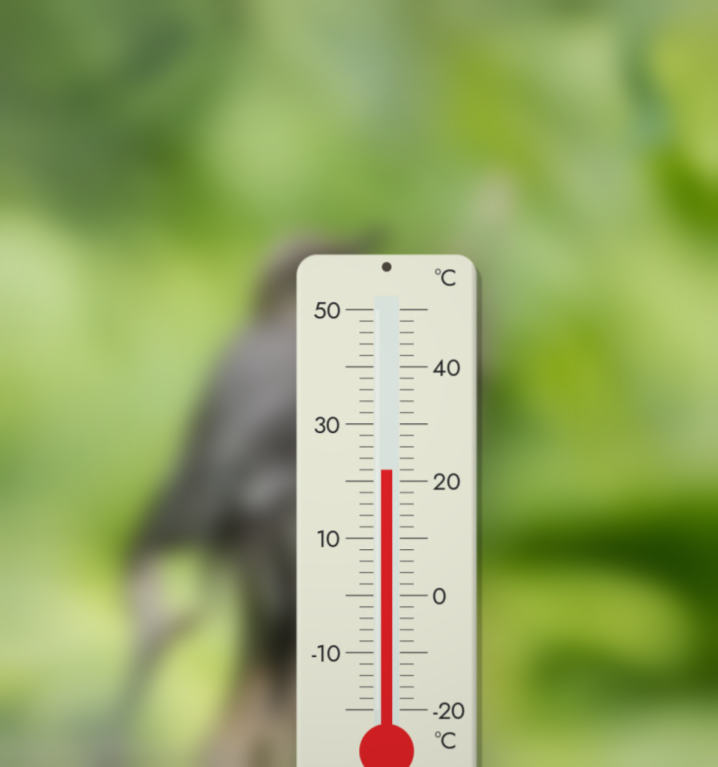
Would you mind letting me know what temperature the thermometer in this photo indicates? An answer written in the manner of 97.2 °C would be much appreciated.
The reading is 22 °C
